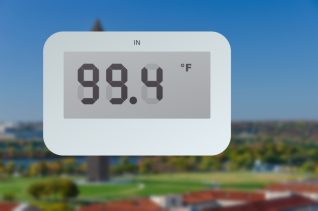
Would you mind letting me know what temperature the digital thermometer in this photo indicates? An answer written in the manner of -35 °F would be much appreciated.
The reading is 99.4 °F
